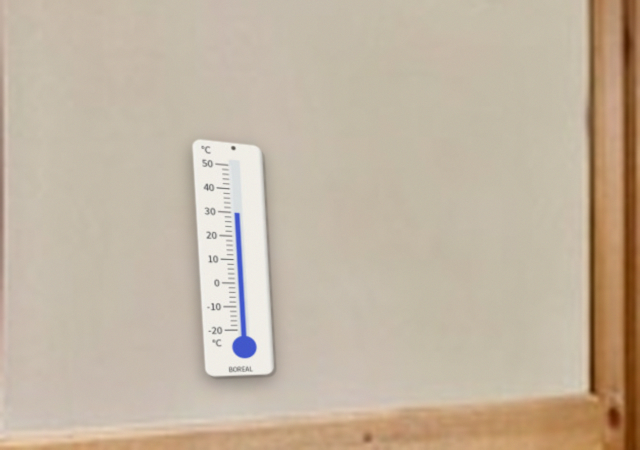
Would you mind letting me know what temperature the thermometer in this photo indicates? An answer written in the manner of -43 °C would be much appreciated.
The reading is 30 °C
